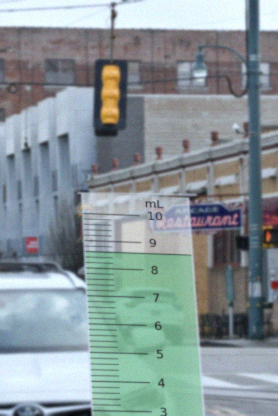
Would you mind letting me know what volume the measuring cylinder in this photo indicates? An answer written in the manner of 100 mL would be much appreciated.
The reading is 8.6 mL
